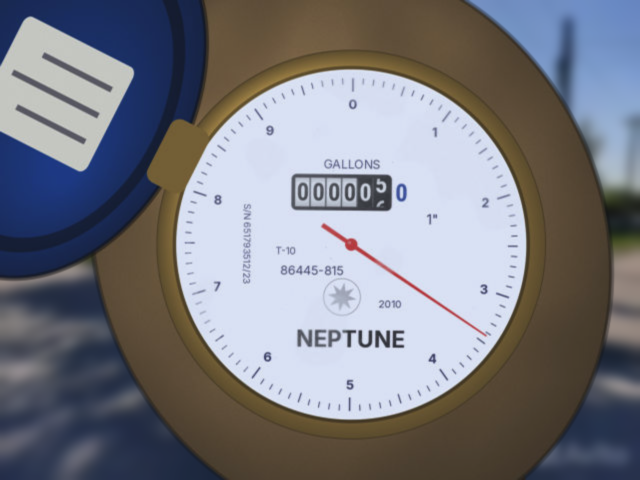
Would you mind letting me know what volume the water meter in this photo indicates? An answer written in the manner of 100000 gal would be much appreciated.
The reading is 53.4 gal
